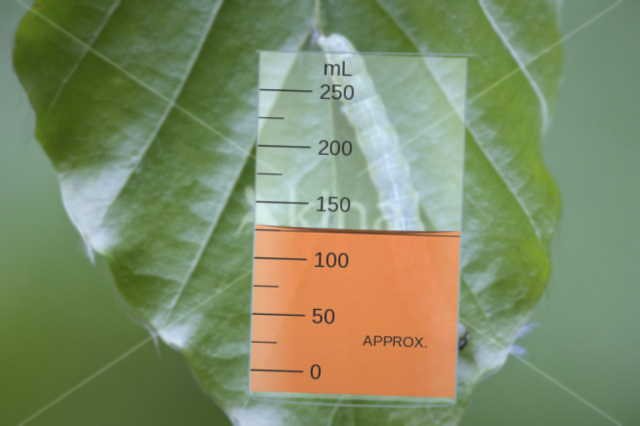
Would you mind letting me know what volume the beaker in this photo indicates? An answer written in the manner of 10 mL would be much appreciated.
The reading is 125 mL
